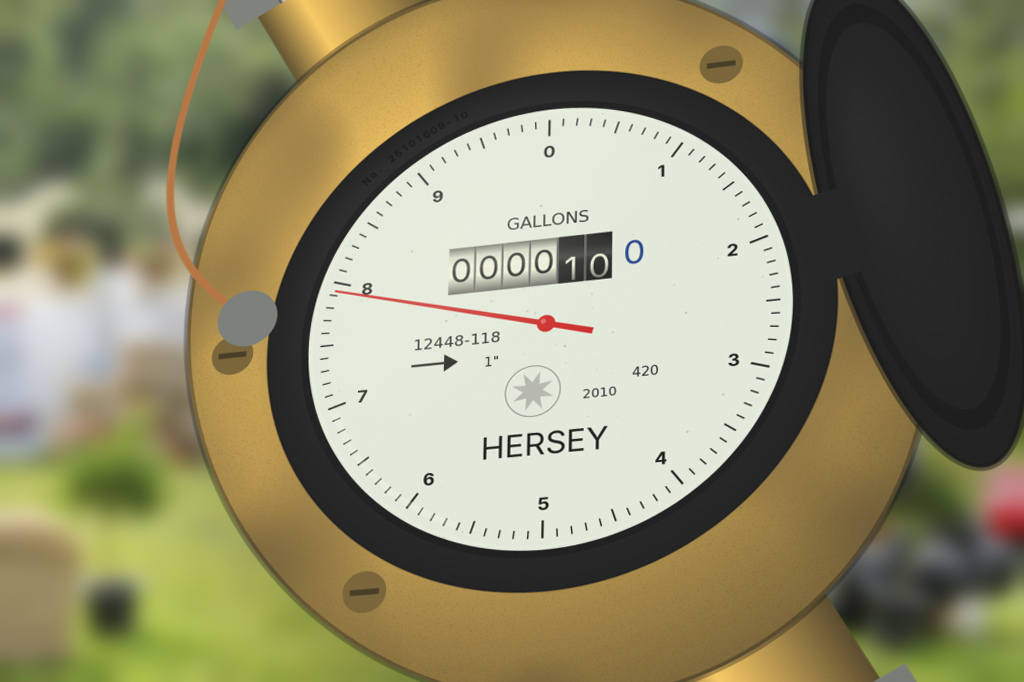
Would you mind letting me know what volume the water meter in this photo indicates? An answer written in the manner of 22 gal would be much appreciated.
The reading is 97.9 gal
